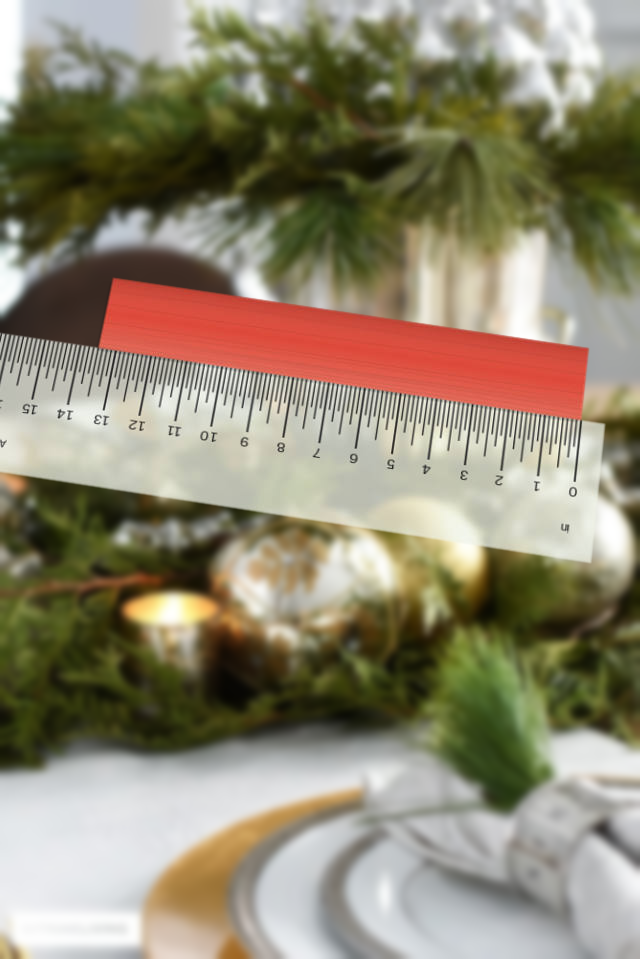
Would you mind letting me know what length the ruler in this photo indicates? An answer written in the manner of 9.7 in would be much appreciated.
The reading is 13.5 in
